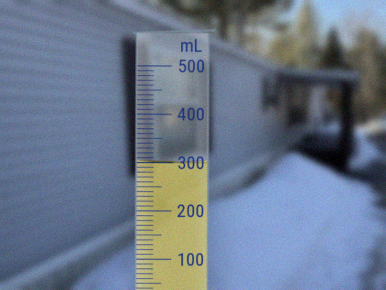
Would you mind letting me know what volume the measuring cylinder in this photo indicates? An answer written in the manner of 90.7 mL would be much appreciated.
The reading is 300 mL
